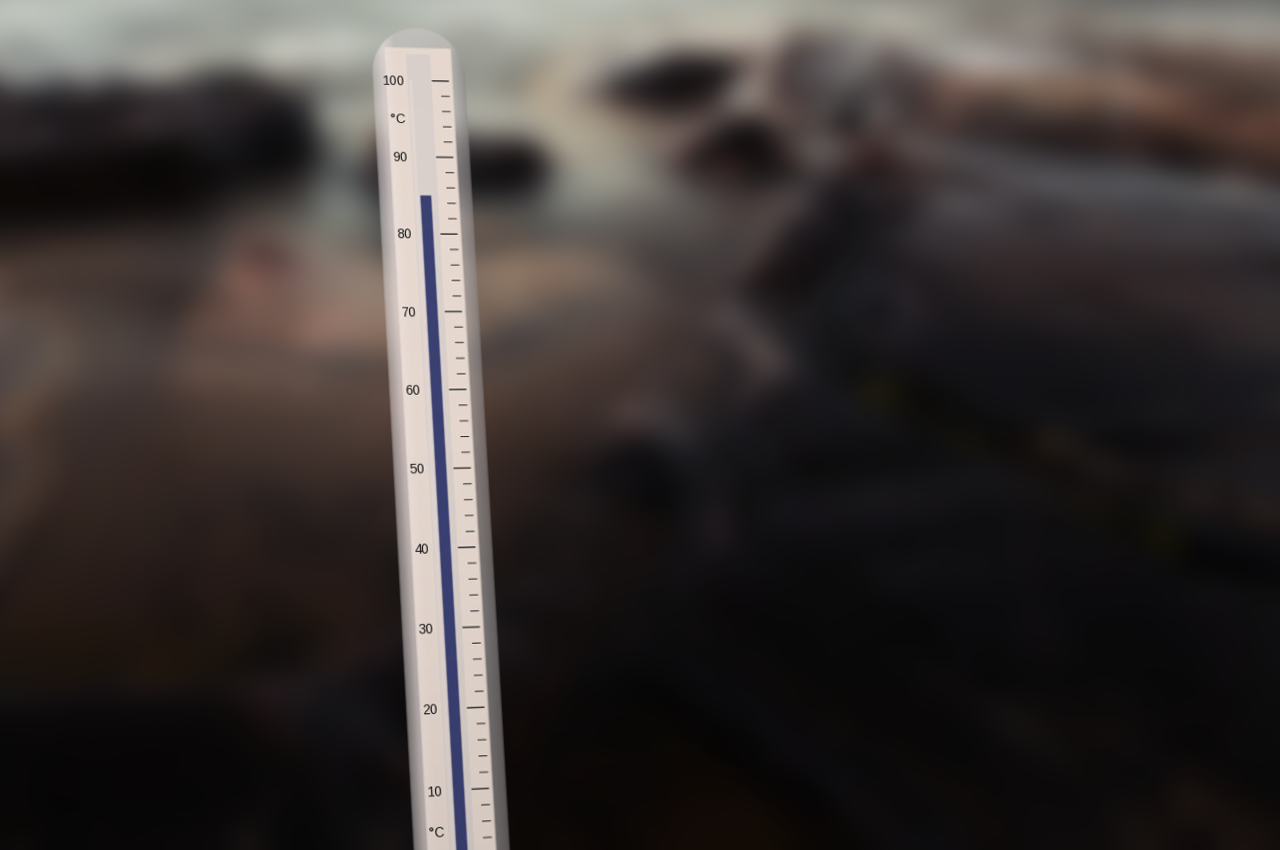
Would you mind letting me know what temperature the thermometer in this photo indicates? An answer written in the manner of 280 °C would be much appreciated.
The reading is 85 °C
